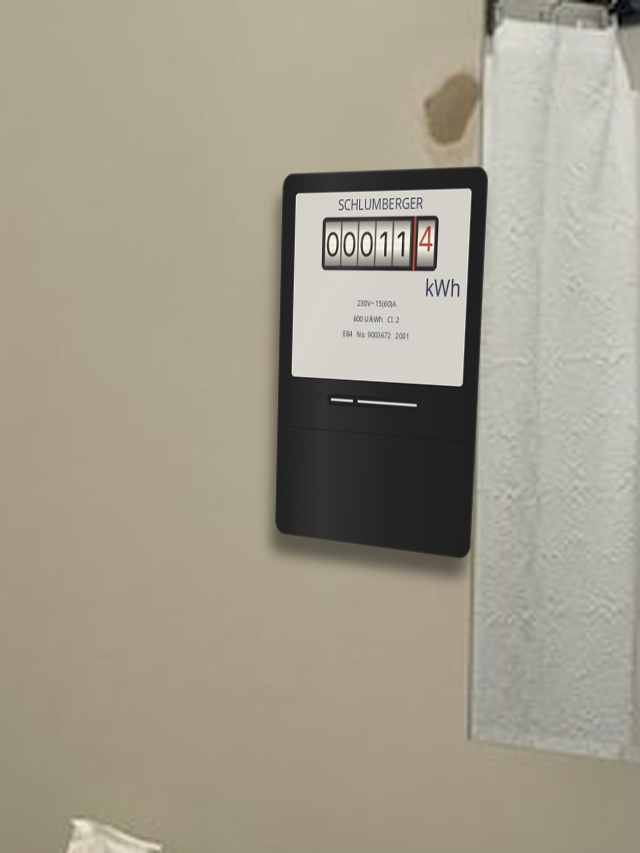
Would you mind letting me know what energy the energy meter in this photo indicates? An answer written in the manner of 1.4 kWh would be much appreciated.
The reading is 11.4 kWh
